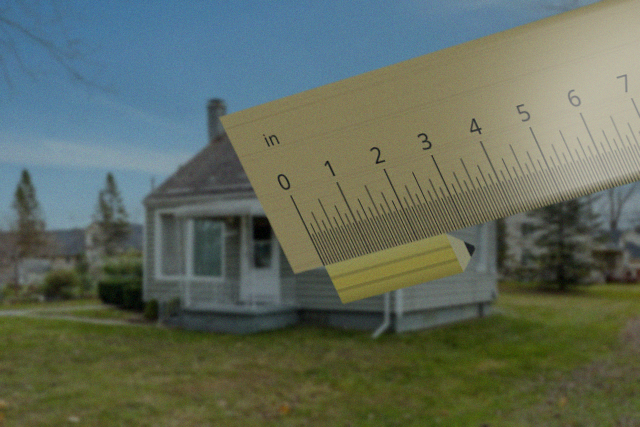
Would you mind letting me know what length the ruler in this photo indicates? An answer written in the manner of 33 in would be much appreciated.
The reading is 3 in
